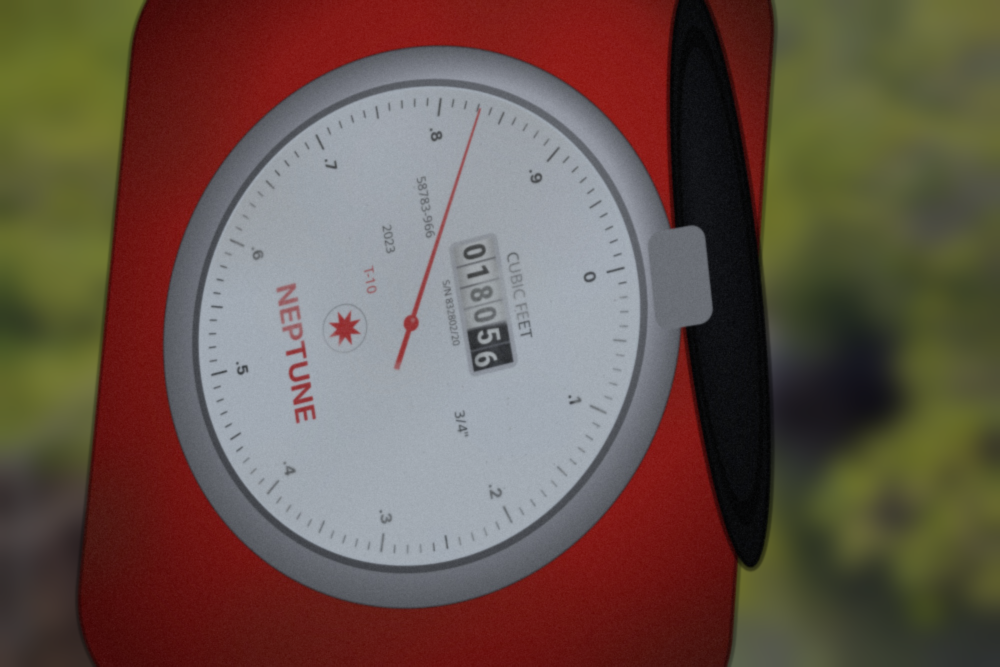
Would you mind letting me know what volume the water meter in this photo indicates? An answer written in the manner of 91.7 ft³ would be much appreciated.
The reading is 18055.83 ft³
